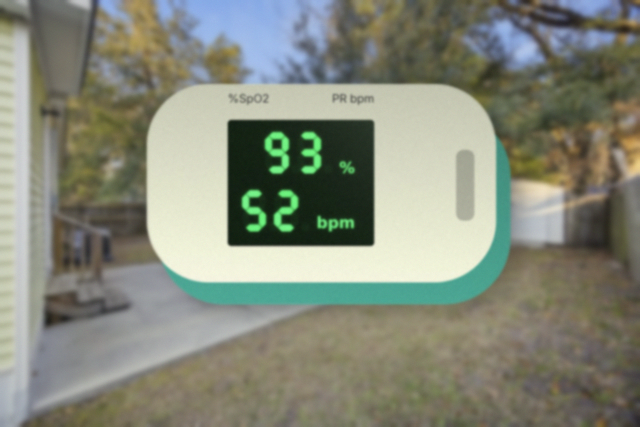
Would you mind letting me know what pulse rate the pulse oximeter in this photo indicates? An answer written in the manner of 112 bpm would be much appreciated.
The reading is 52 bpm
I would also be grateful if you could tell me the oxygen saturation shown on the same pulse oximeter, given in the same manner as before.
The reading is 93 %
